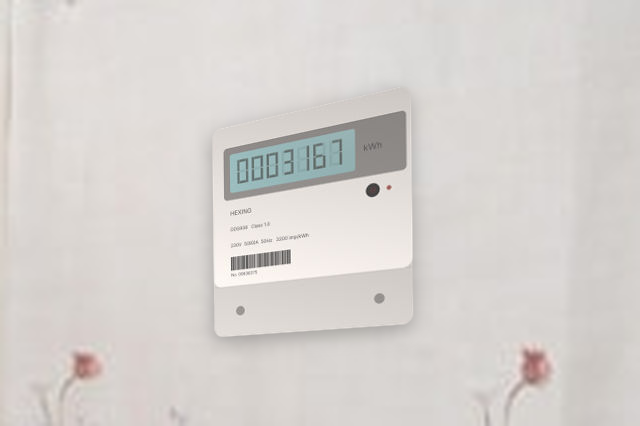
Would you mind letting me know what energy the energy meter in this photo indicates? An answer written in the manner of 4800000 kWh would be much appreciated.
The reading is 3167 kWh
